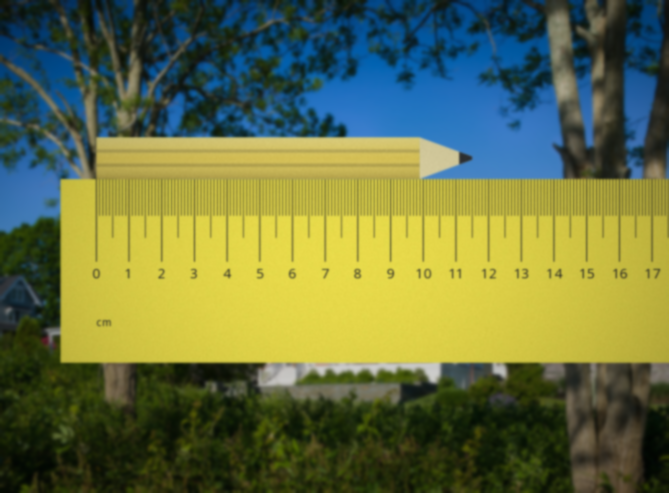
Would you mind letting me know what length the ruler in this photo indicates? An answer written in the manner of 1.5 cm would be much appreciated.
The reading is 11.5 cm
